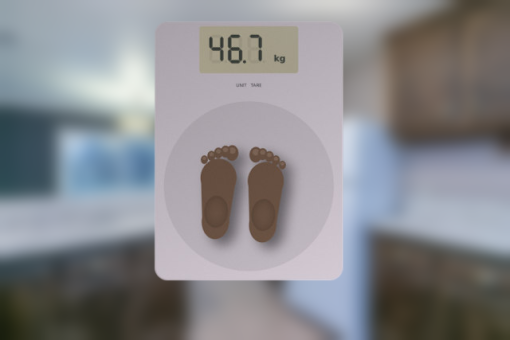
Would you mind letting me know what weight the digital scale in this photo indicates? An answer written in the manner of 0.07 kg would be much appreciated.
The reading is 46.7 kg
